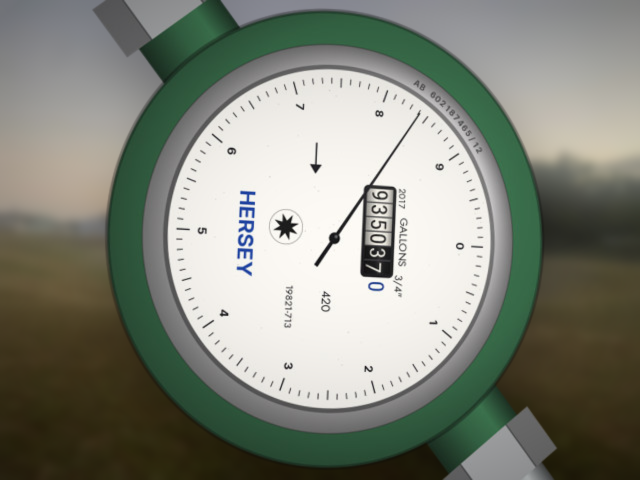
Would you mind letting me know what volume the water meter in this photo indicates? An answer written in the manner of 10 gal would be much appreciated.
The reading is 9350368.4 gal
